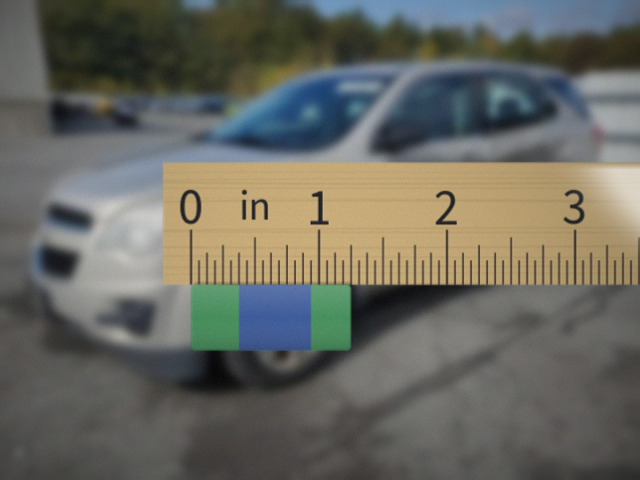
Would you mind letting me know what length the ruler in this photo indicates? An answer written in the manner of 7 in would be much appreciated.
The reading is 1.25 in
